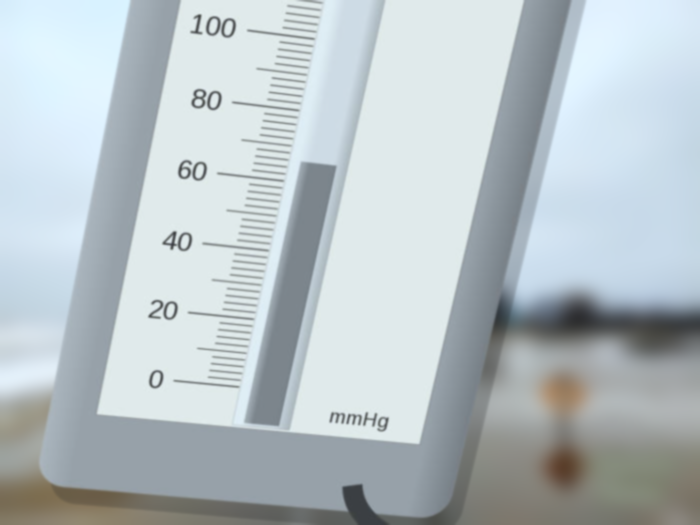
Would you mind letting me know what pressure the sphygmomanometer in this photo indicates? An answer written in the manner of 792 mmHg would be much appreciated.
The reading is 66 mmHg
